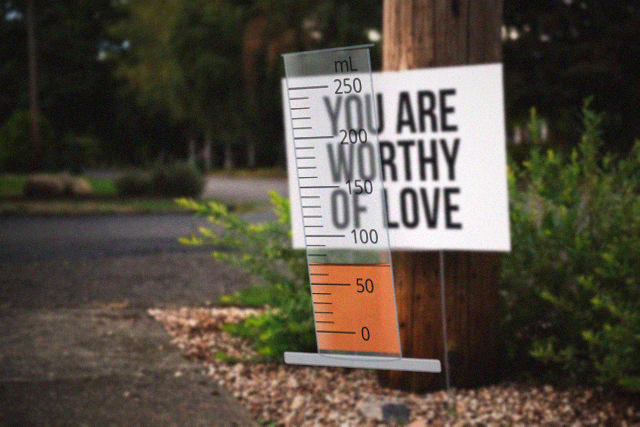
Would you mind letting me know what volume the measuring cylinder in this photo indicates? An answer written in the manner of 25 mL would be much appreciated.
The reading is 70 mL
